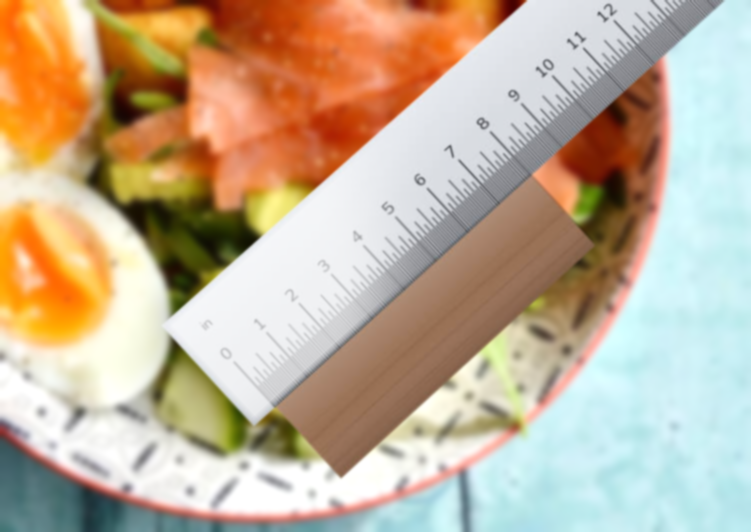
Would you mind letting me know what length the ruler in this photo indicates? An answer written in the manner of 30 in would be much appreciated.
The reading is 8 in
